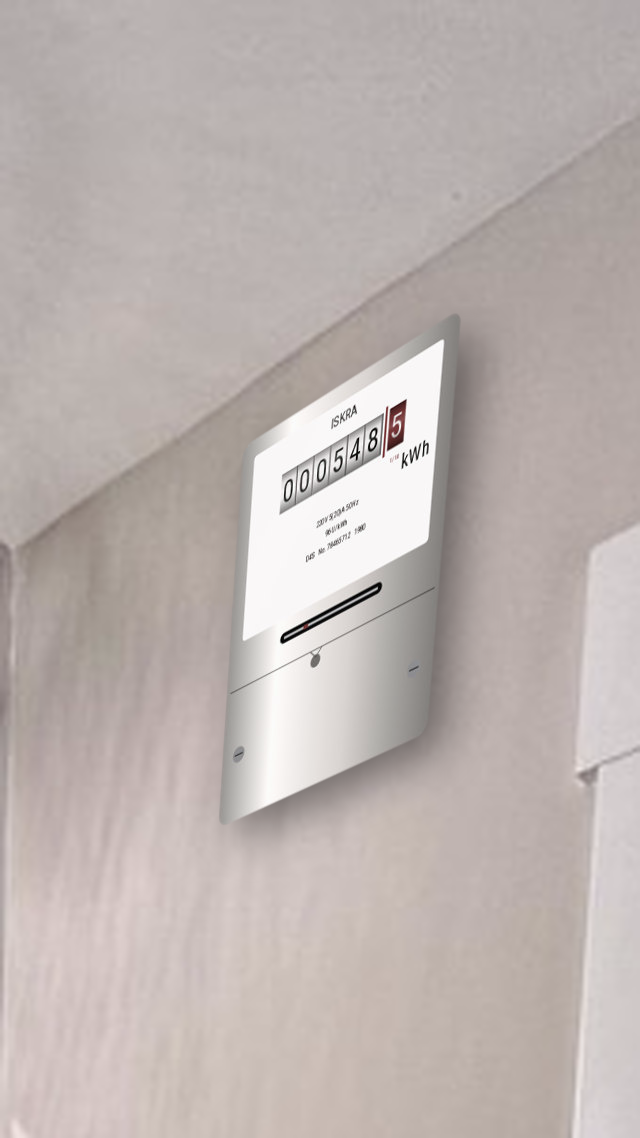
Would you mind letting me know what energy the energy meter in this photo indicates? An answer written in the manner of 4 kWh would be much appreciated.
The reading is 548.5 kWh
